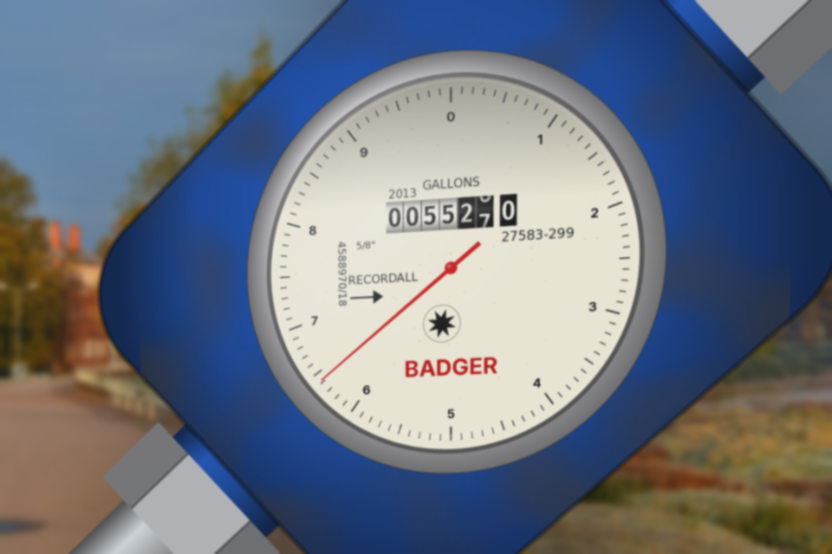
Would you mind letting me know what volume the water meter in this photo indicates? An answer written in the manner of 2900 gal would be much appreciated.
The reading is 55266.4 gal
